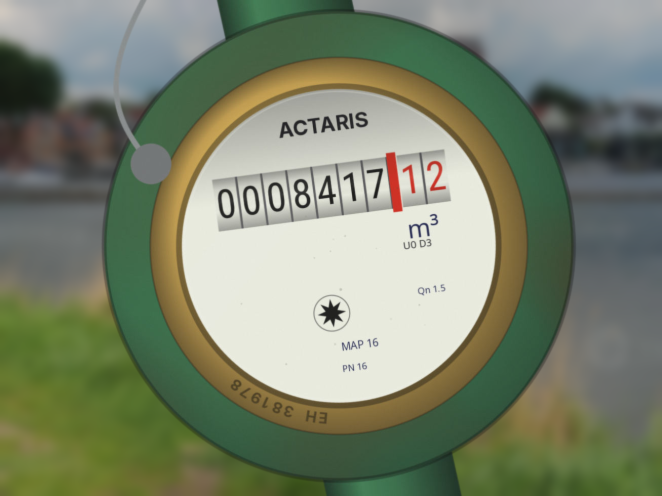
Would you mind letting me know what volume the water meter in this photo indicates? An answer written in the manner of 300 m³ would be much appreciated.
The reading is 8417.12 m³
